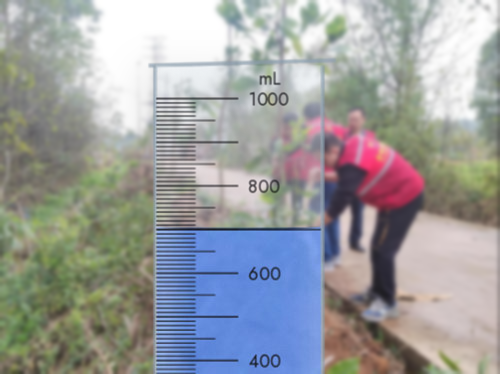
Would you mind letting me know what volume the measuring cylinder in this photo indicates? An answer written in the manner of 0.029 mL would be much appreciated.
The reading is 700 mL
